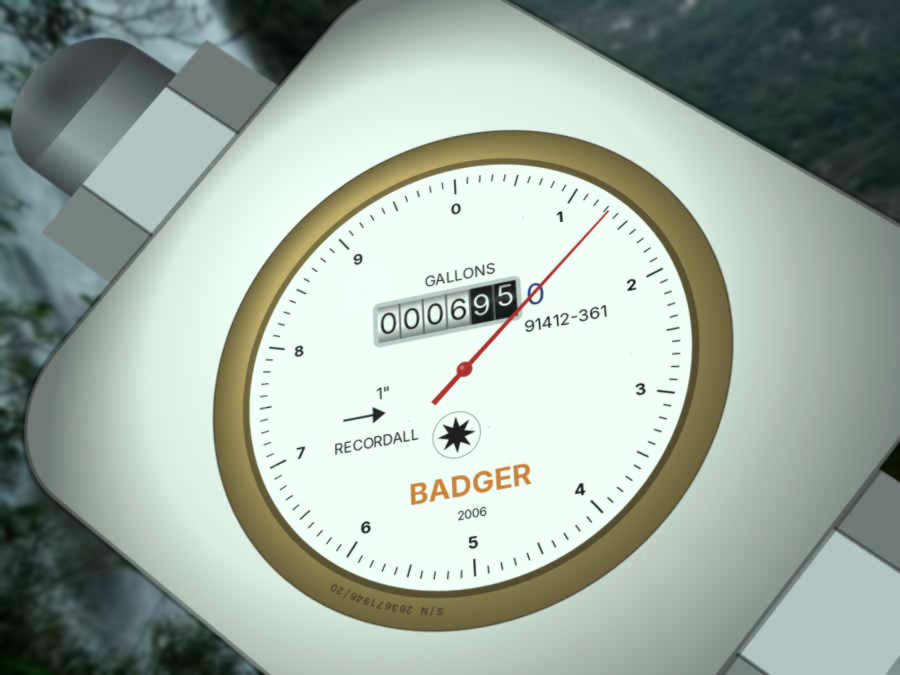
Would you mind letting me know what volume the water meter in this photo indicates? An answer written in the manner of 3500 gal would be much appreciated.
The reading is 6951.3 gal
